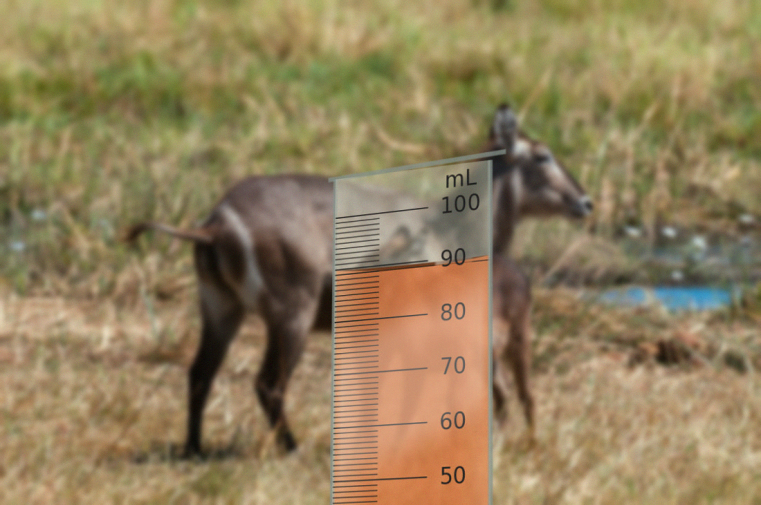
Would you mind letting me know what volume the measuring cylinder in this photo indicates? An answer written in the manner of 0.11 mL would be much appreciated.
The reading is 89 mL
